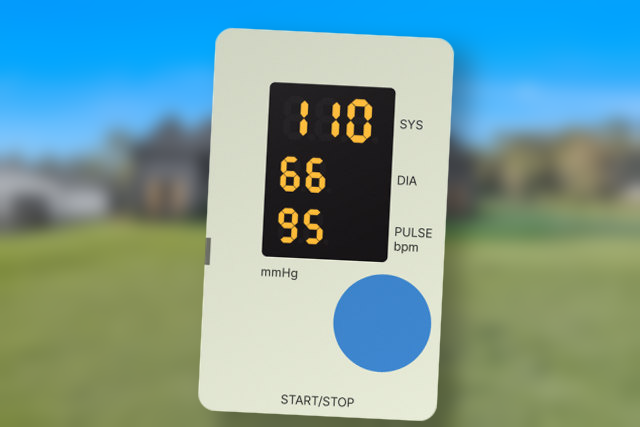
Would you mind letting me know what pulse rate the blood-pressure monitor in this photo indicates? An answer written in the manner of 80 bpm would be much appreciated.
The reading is 95 bpm
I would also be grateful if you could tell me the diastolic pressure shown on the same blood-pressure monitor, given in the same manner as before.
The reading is 66 mmHg
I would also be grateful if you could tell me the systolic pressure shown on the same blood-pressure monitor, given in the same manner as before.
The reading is 110 mmHg
